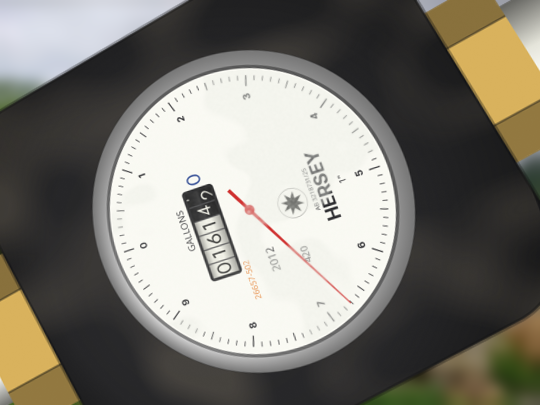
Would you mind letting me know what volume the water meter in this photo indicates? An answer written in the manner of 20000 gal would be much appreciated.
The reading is 161416.7 gal
